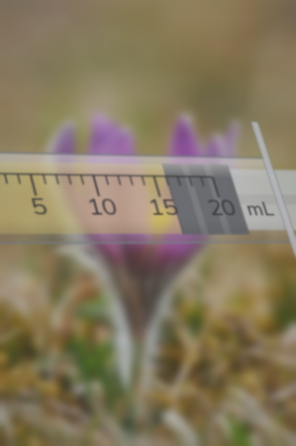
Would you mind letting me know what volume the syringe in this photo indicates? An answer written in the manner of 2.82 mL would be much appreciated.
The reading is 16 mL
